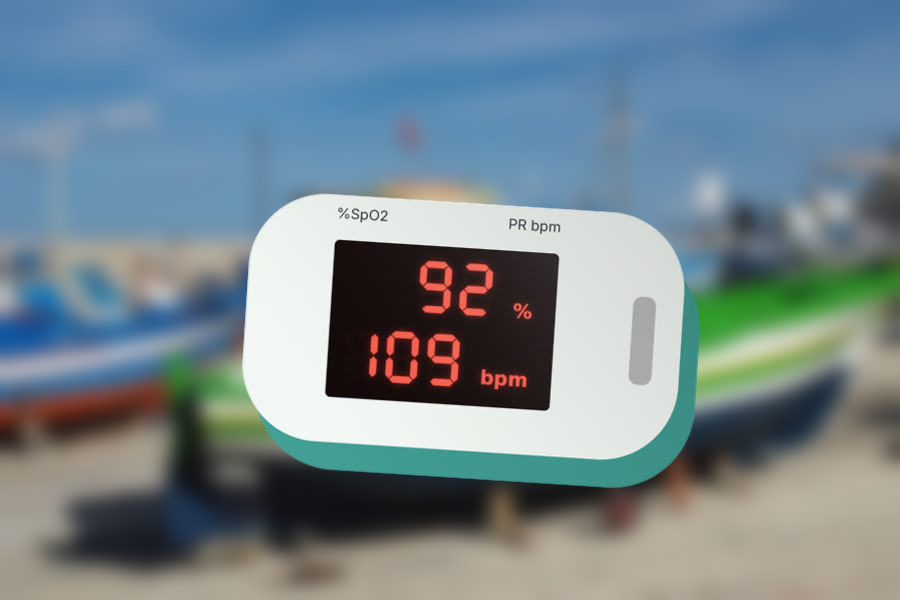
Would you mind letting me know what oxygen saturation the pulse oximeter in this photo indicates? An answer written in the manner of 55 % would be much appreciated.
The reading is 92 %
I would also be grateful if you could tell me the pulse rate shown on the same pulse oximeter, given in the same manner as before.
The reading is 109 bpm
